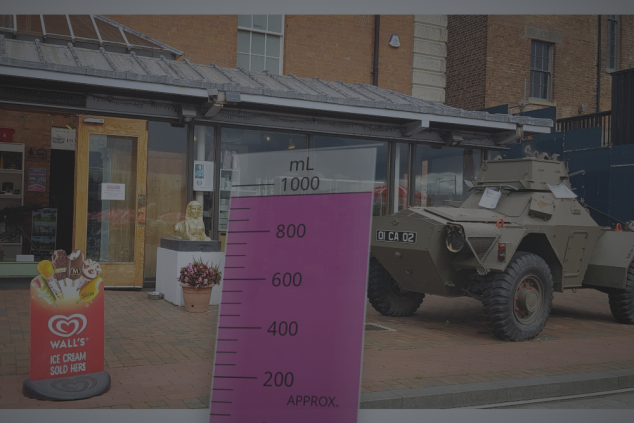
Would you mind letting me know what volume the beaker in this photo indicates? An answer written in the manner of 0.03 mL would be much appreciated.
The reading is 950 mL
